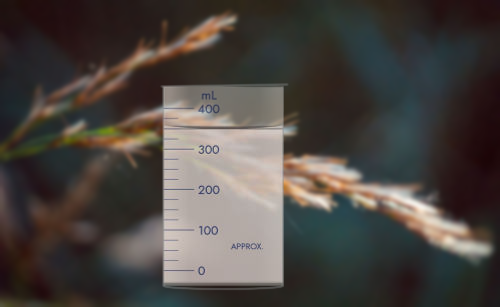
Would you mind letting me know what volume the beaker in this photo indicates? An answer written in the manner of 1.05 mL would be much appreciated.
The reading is 350 mL
